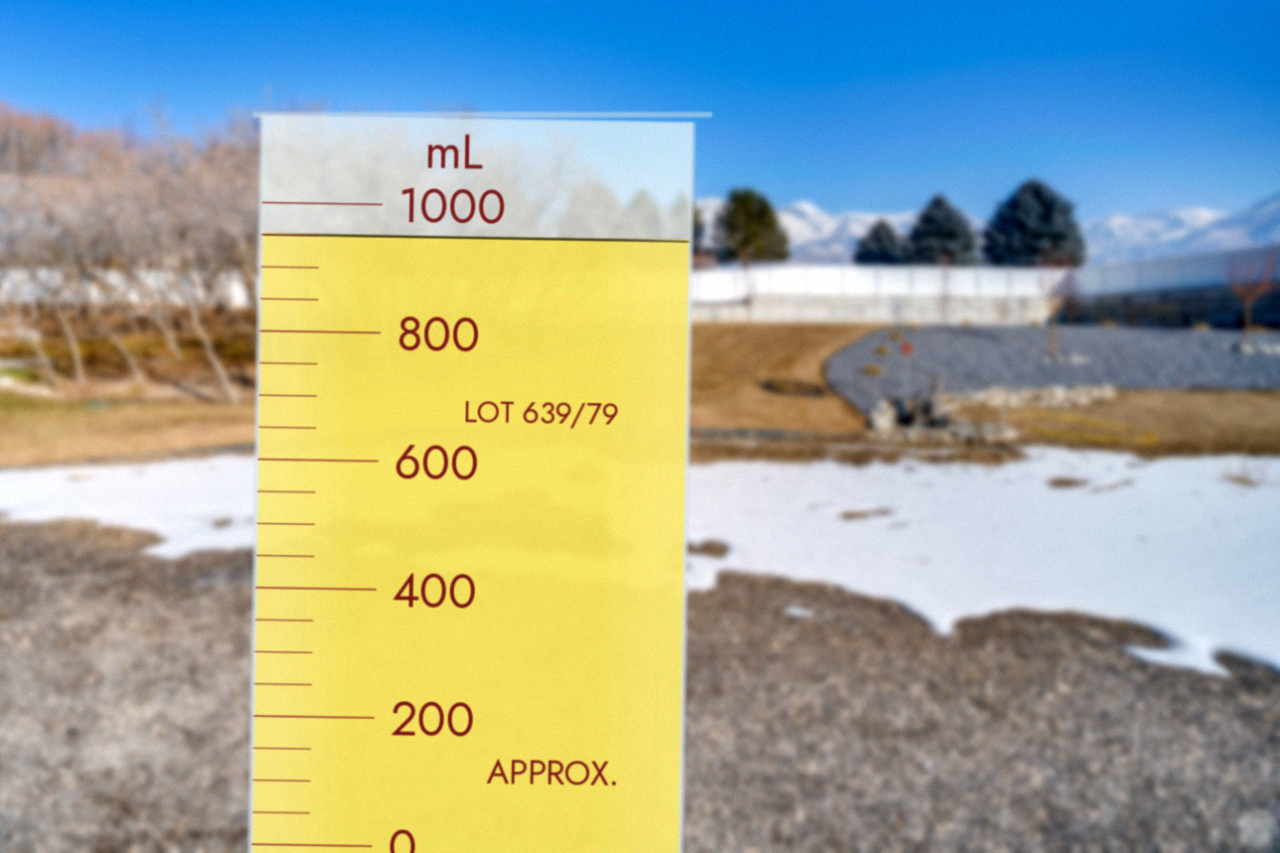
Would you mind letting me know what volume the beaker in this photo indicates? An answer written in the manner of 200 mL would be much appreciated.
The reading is 950 mL
